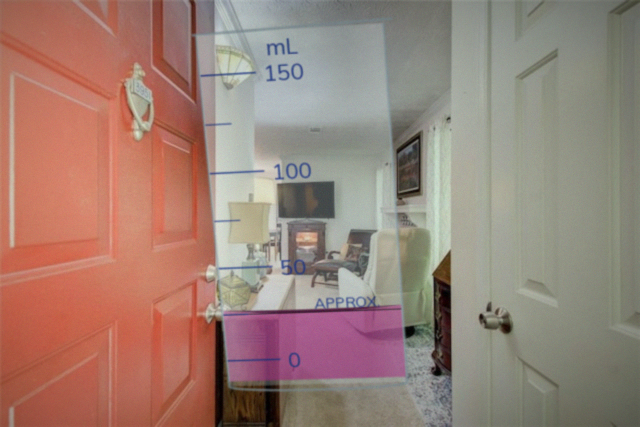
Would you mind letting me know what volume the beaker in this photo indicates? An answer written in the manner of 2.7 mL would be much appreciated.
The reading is 25 mL
